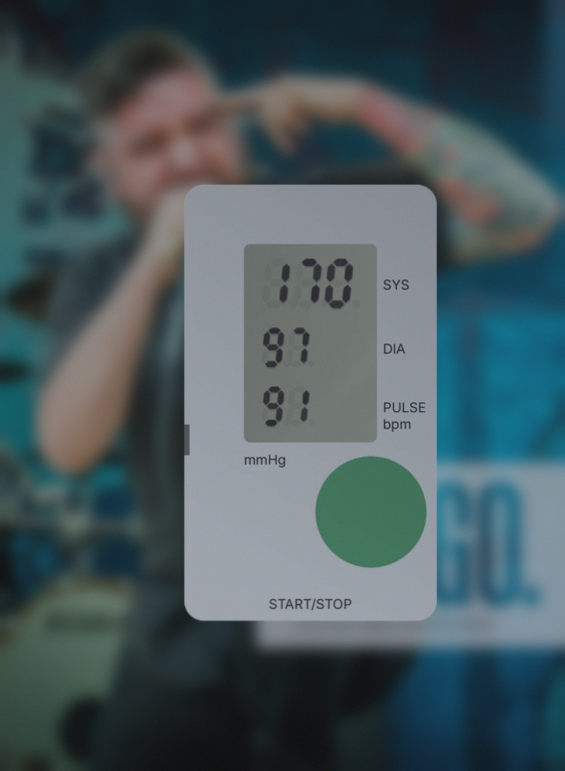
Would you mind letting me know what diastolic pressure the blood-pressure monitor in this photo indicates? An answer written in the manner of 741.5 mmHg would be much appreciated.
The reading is 97 mmHg
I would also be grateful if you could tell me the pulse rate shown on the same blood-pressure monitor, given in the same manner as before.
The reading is 91 bpm
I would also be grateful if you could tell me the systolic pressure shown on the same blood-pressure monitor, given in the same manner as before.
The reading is 170 mmHg
